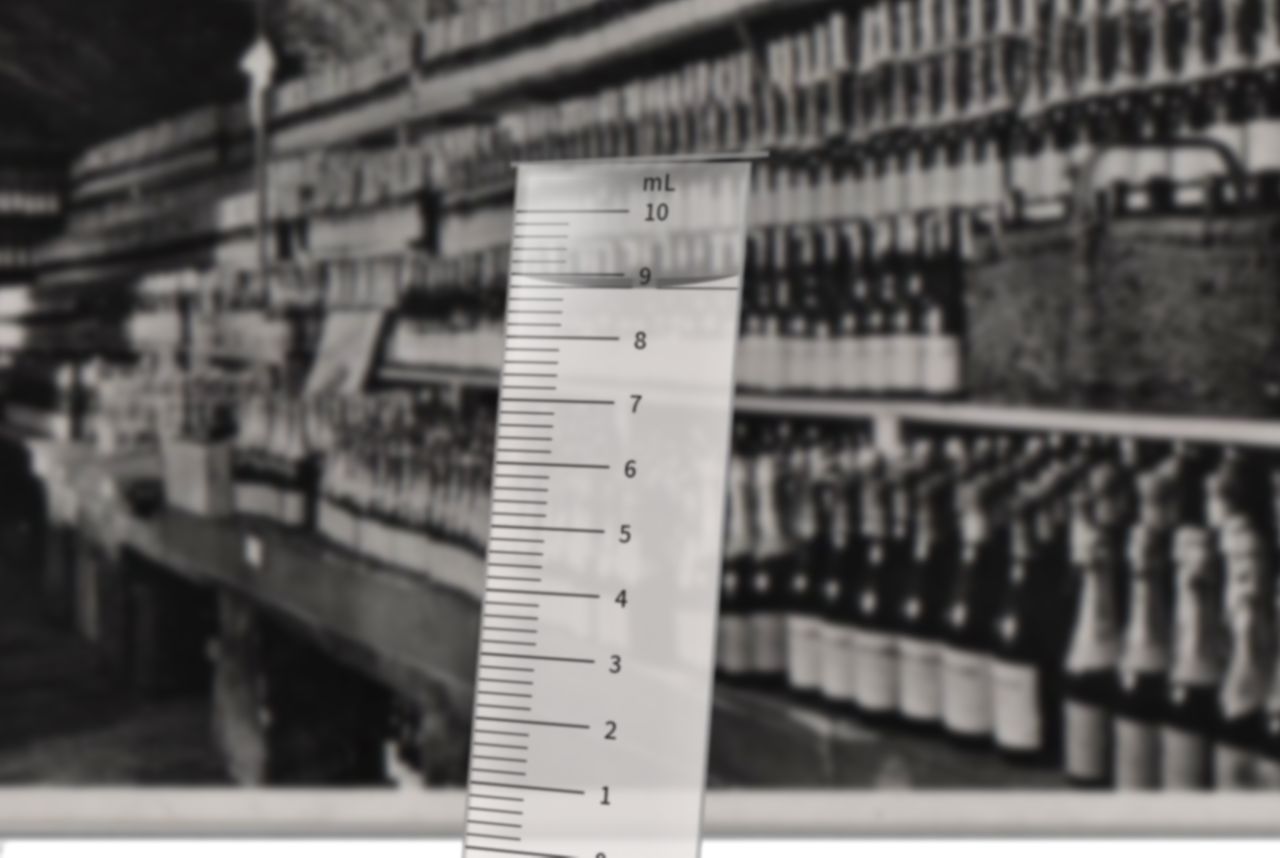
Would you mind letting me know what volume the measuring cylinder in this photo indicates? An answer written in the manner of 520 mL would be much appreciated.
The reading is 8.8 mL
